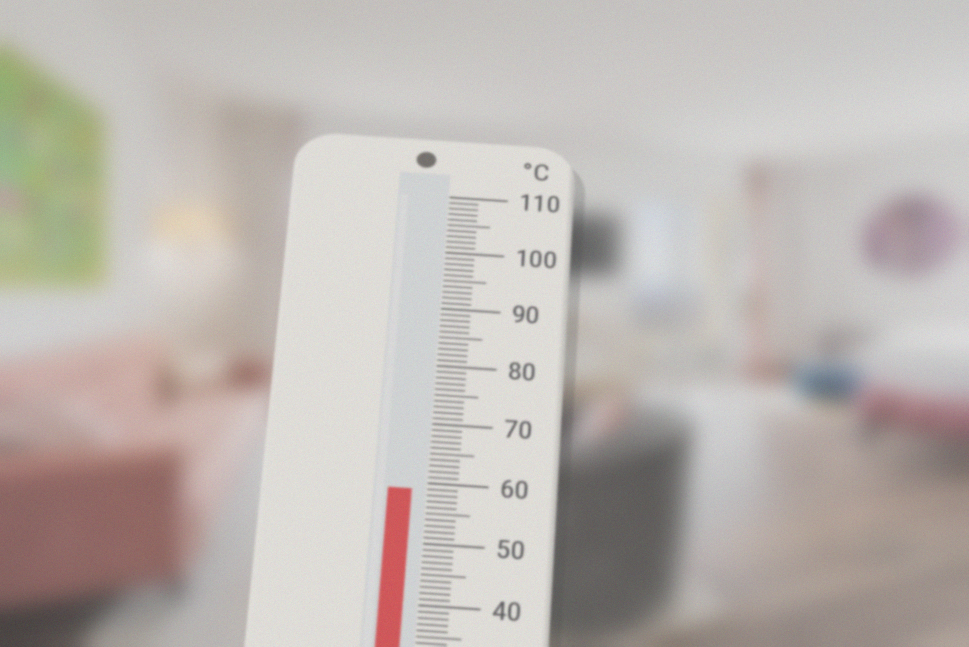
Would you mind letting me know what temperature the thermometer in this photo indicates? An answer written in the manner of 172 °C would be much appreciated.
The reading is 59 °C
